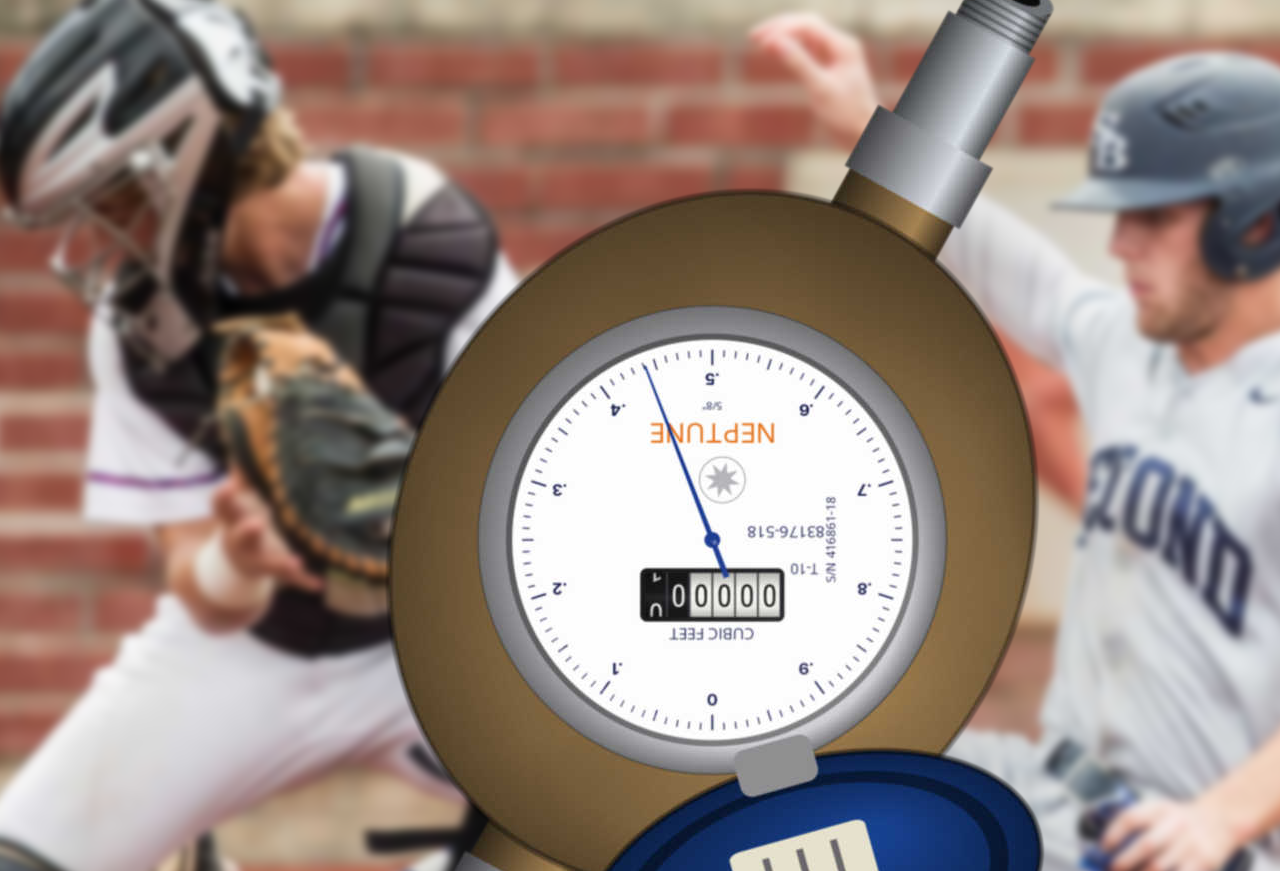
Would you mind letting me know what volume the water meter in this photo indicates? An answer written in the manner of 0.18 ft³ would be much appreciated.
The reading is 0.44 ft³
